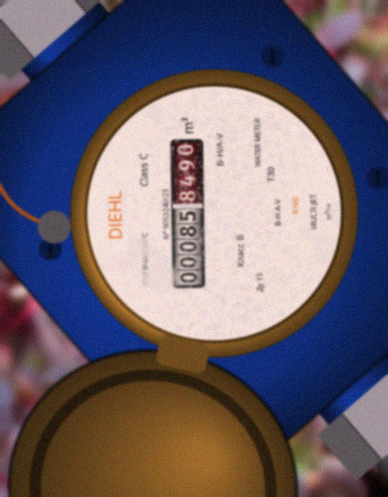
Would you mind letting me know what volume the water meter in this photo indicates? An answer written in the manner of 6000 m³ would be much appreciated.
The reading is 85.8490 m³
